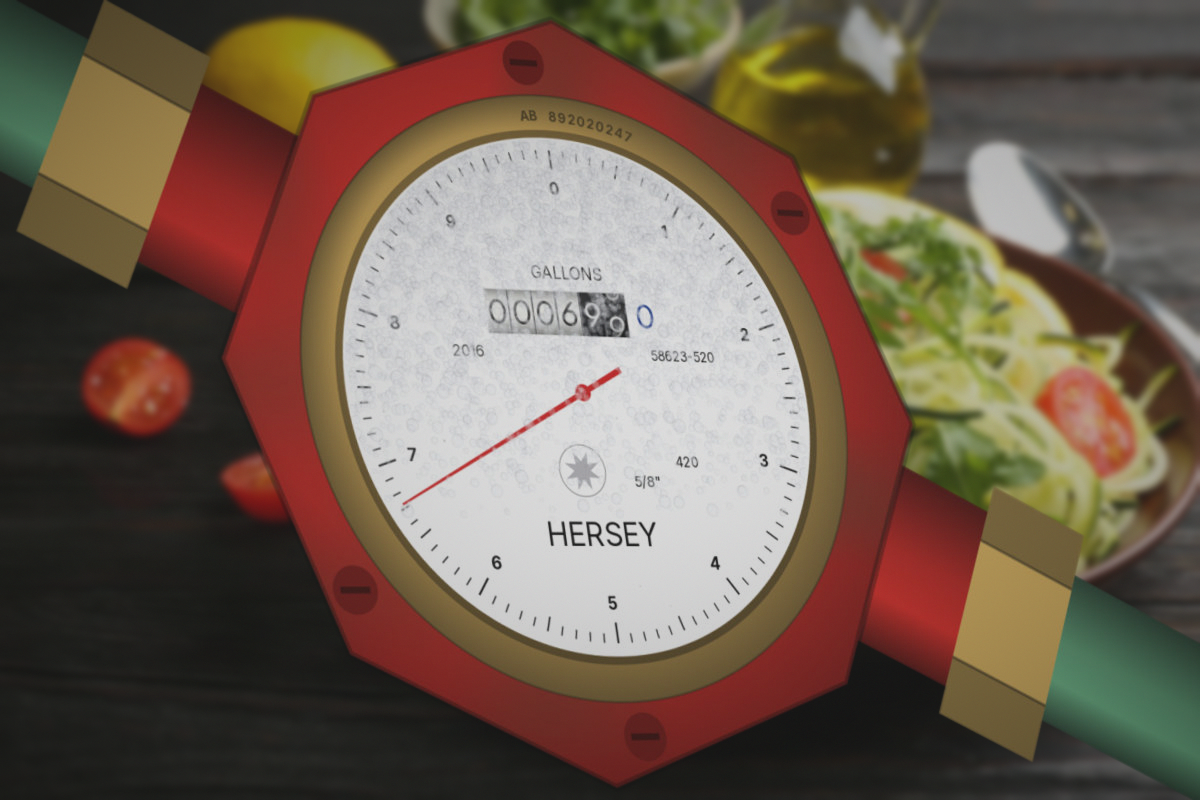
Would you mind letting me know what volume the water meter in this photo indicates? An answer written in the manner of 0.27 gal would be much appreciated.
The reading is 6986.7 gal
